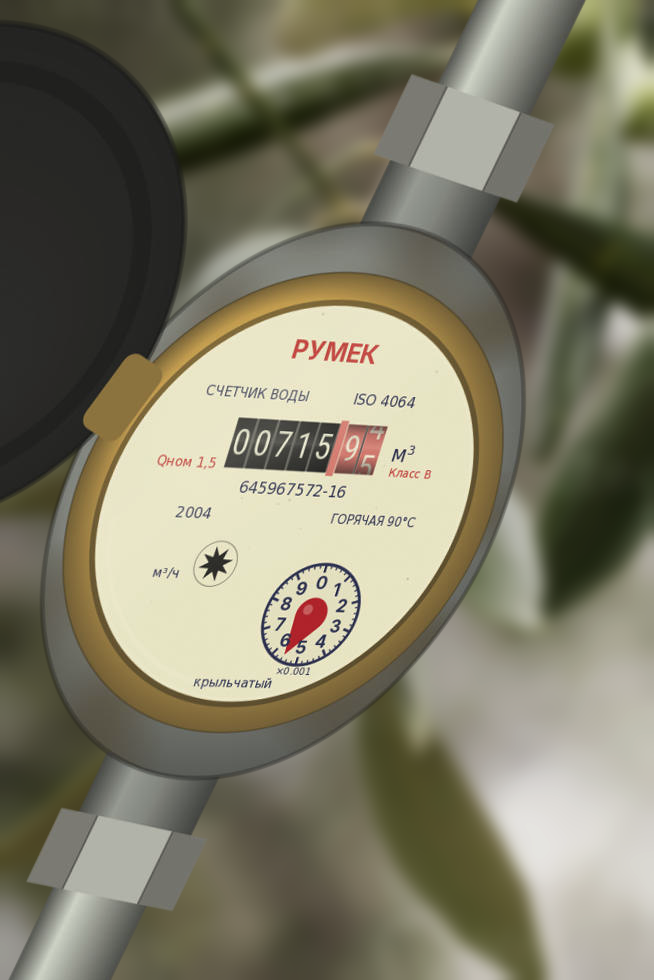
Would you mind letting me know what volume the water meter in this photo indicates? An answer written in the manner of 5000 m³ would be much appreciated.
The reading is 715.945 m³
